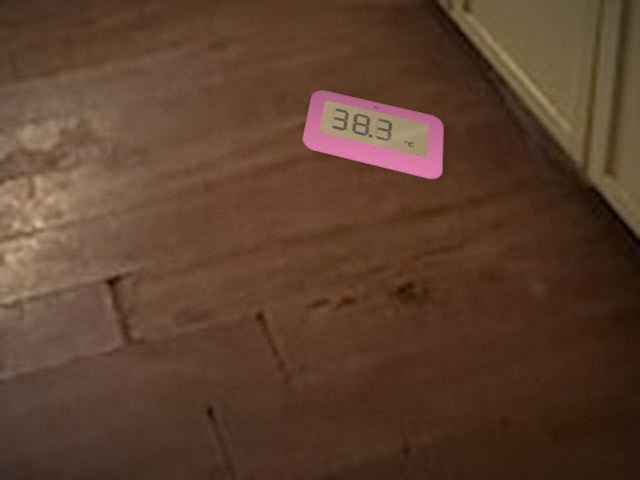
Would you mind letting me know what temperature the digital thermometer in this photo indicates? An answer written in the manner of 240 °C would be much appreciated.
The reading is 38.3 °C
